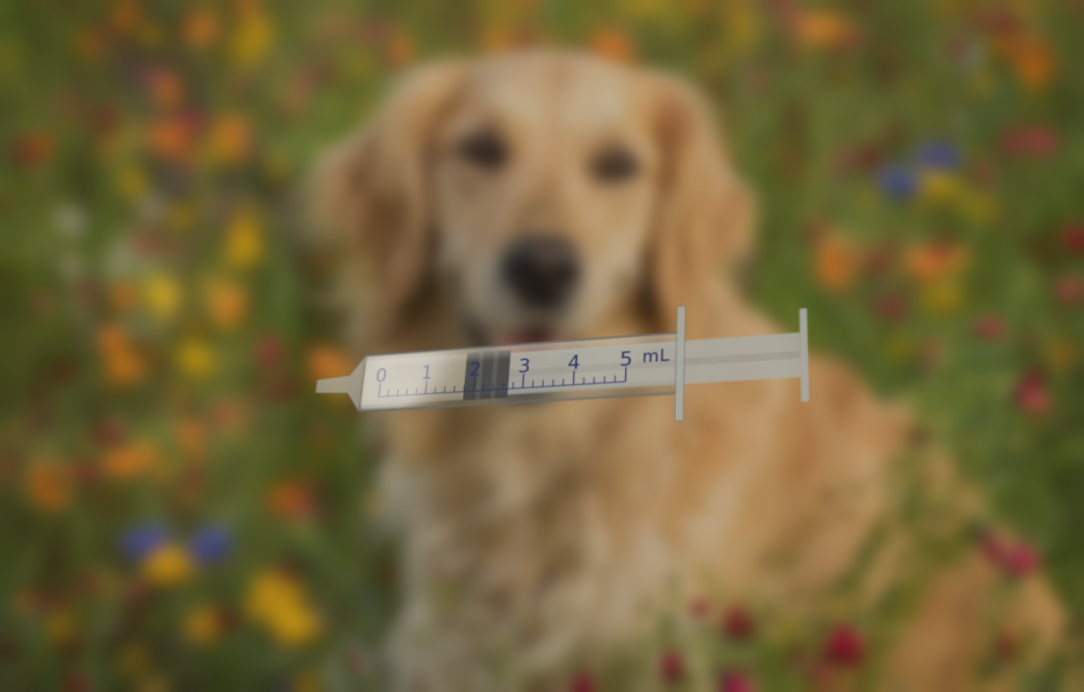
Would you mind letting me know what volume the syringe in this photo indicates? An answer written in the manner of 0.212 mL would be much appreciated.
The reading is 1.8 mL
